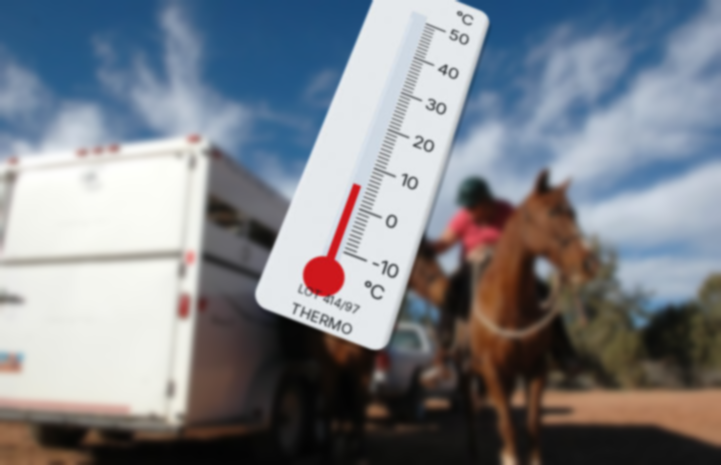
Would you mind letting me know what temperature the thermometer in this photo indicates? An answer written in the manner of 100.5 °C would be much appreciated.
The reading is 5 °C
